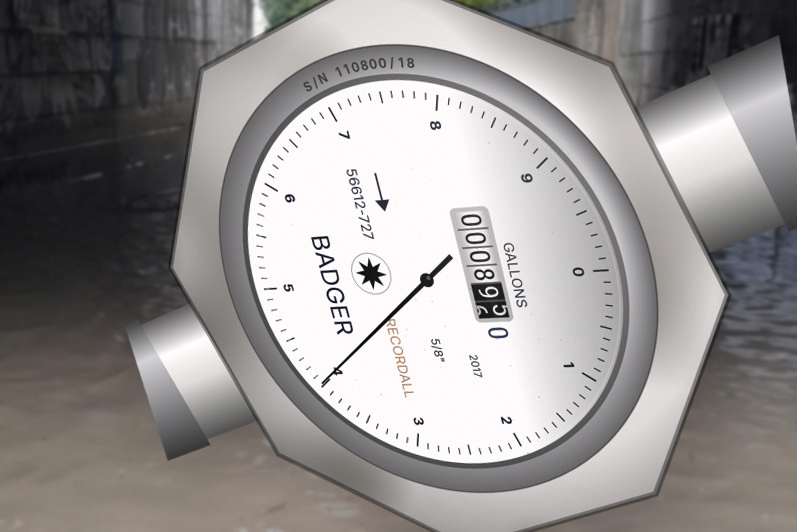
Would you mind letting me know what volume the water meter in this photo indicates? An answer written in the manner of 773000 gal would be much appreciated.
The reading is 8954.0 gal
